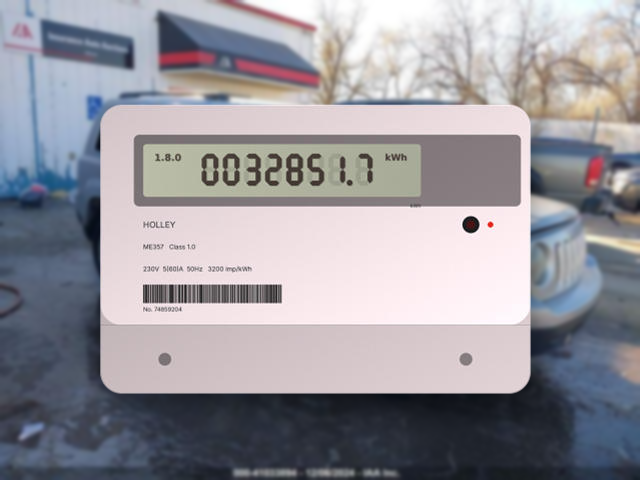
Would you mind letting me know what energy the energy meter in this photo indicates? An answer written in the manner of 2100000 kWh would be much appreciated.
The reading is 32851.7 kWh
